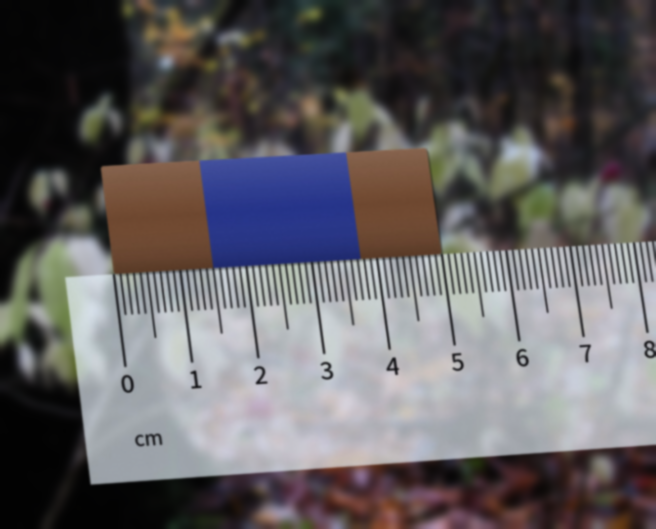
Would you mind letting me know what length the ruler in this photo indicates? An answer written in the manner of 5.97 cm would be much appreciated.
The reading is 5 cm
